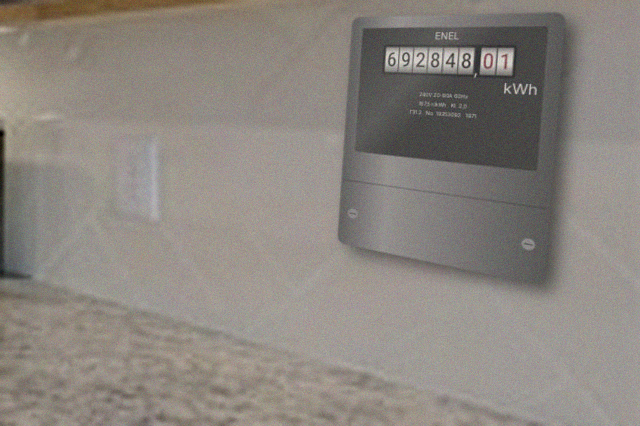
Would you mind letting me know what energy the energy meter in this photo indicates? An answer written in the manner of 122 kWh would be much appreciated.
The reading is 692848.01 kWh
